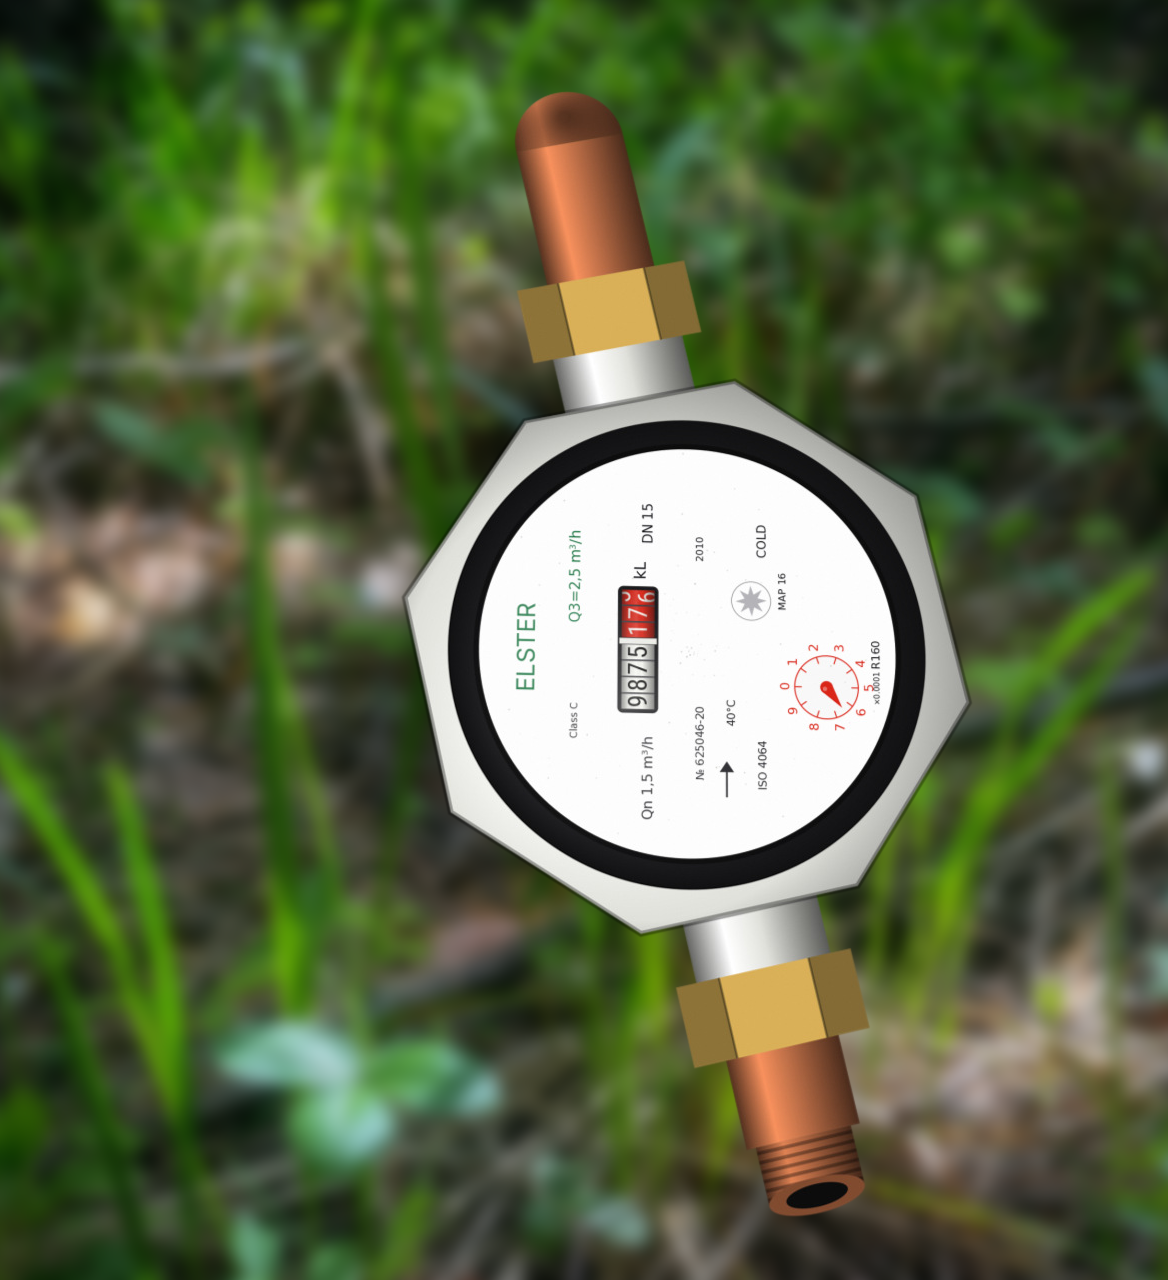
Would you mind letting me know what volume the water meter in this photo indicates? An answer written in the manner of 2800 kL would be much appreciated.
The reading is 9875.1756 kL
